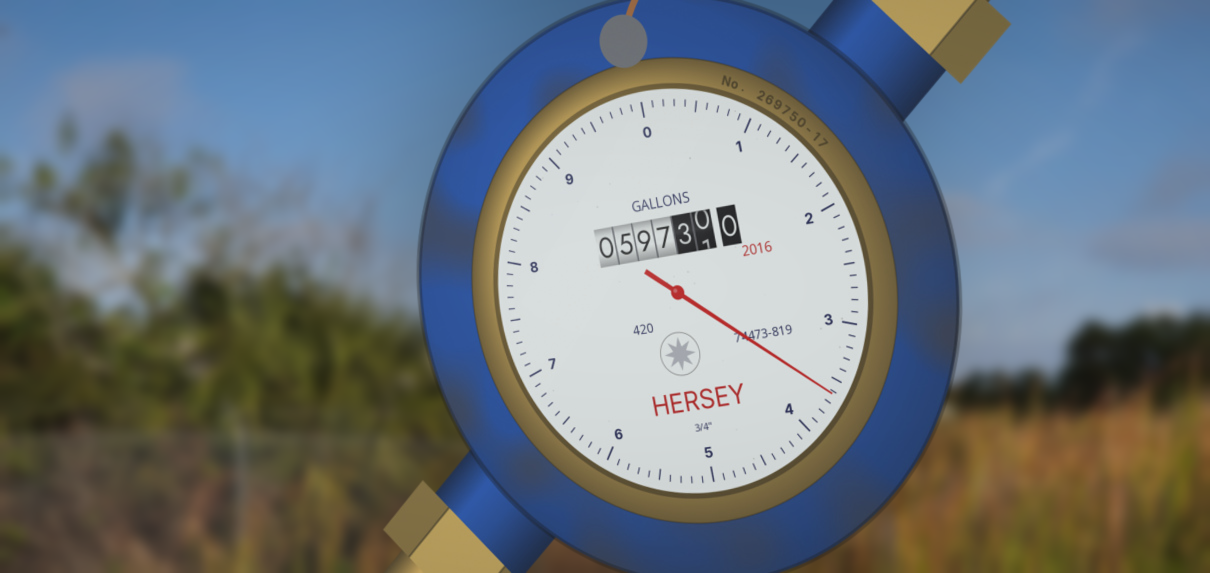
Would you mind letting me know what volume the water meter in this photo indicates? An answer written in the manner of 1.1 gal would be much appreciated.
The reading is 597303.6 gal
